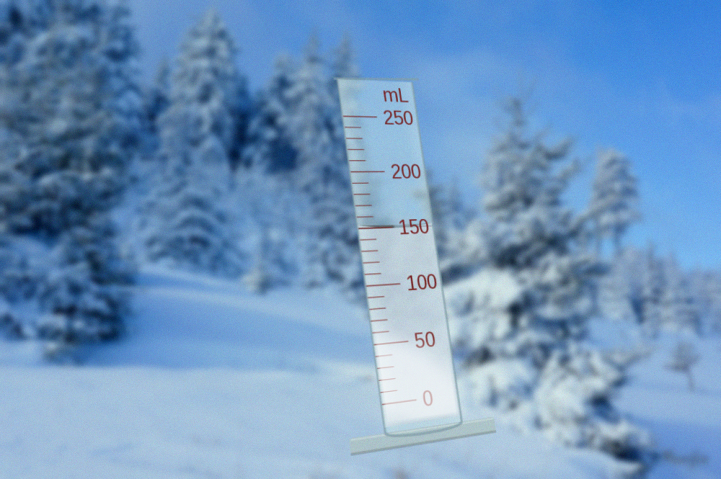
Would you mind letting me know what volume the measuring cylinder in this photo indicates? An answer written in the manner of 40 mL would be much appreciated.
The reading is 150 mL
